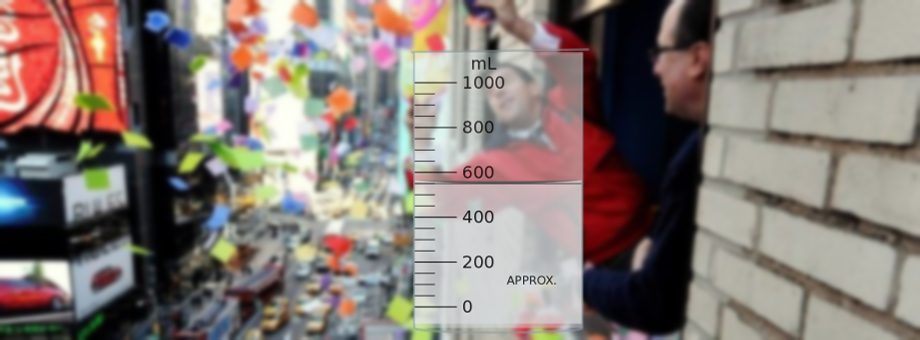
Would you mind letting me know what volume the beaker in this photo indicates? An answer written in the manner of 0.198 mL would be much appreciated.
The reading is 550 mL
